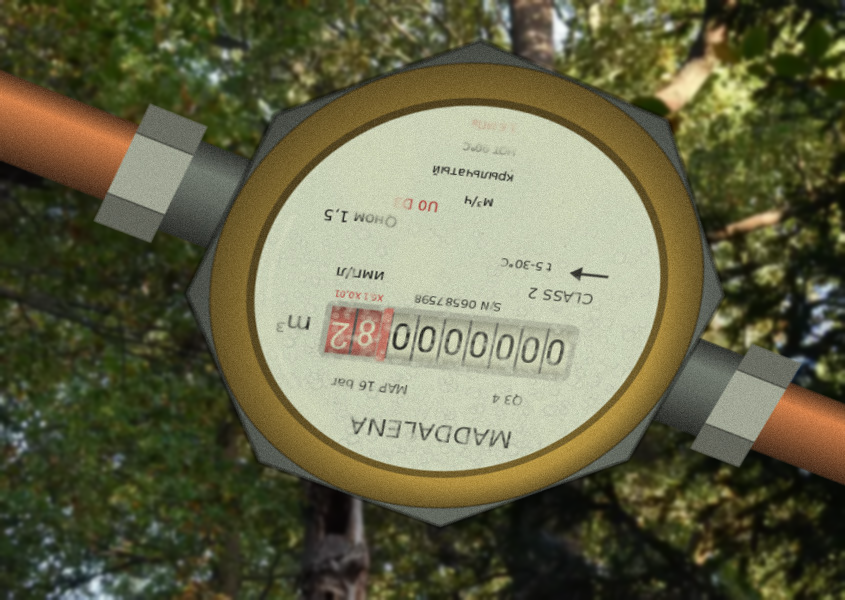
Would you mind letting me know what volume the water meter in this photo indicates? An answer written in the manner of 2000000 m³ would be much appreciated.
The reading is 0.82 m³
